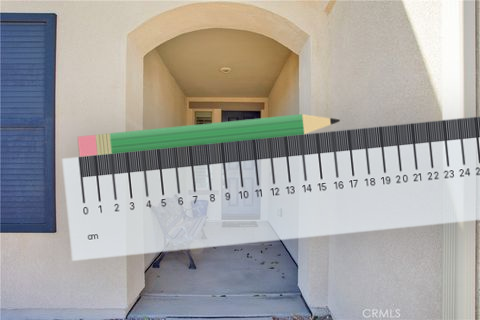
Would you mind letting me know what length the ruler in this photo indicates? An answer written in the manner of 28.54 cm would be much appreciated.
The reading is 16.5 cm
